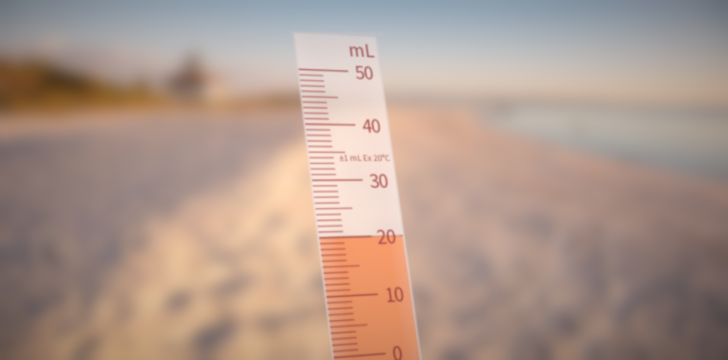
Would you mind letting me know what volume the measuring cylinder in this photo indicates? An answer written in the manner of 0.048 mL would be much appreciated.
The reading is 20 mL
